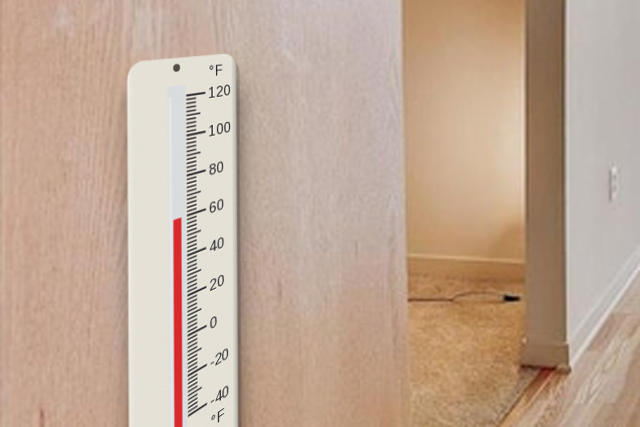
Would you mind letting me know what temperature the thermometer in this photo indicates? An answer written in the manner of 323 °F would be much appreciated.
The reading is 60 °F
